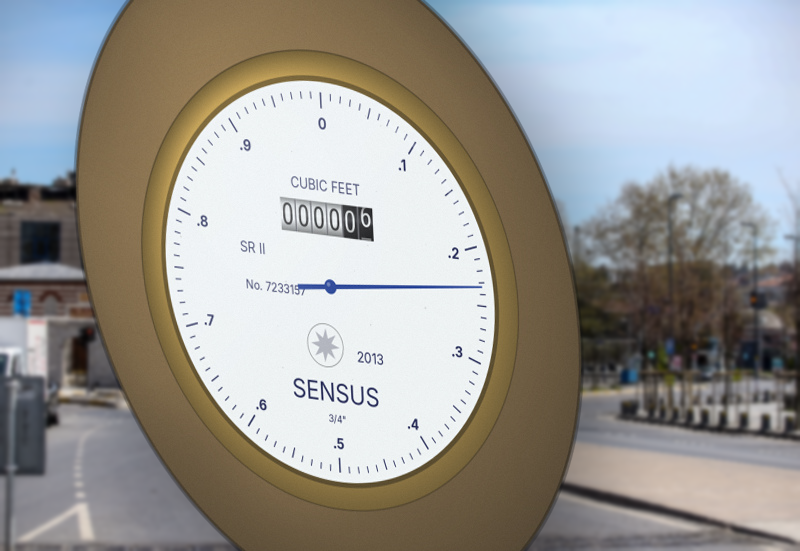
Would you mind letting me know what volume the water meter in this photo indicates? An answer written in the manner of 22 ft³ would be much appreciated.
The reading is 6.23 ft³
